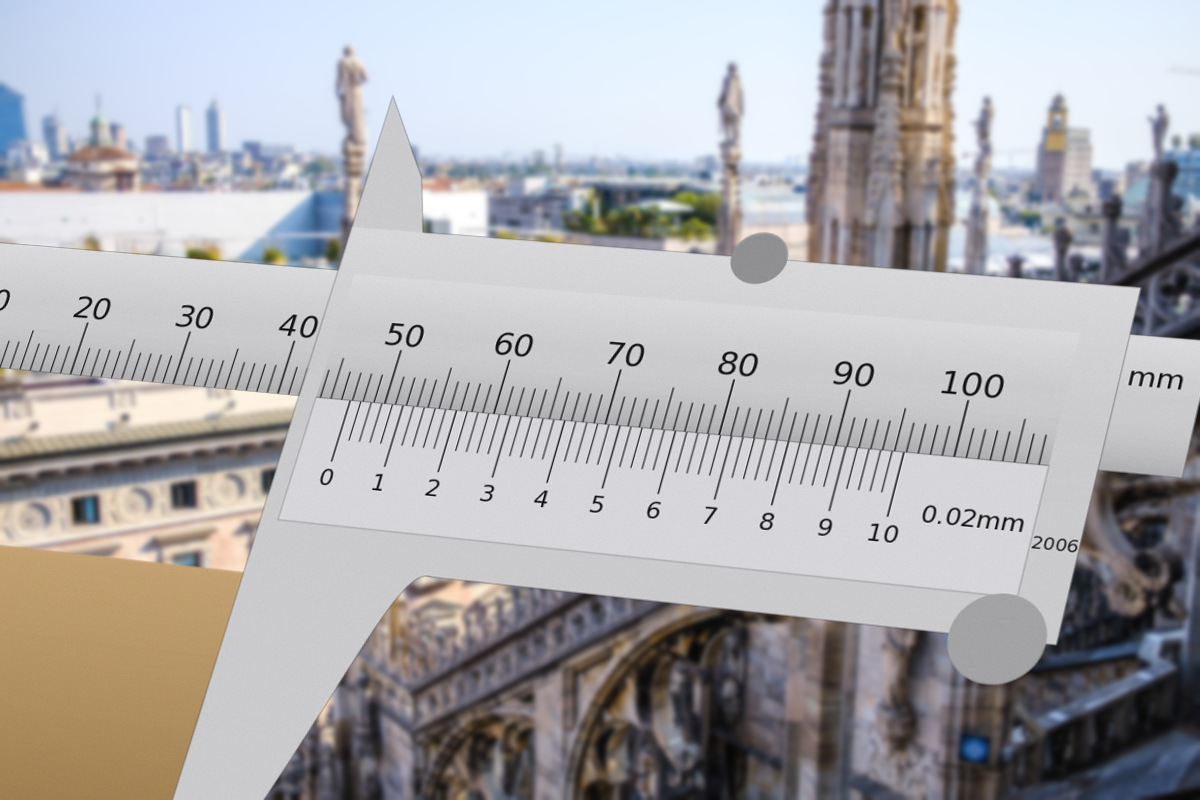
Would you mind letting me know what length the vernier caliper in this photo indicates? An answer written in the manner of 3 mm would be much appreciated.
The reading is 46.8 mm
